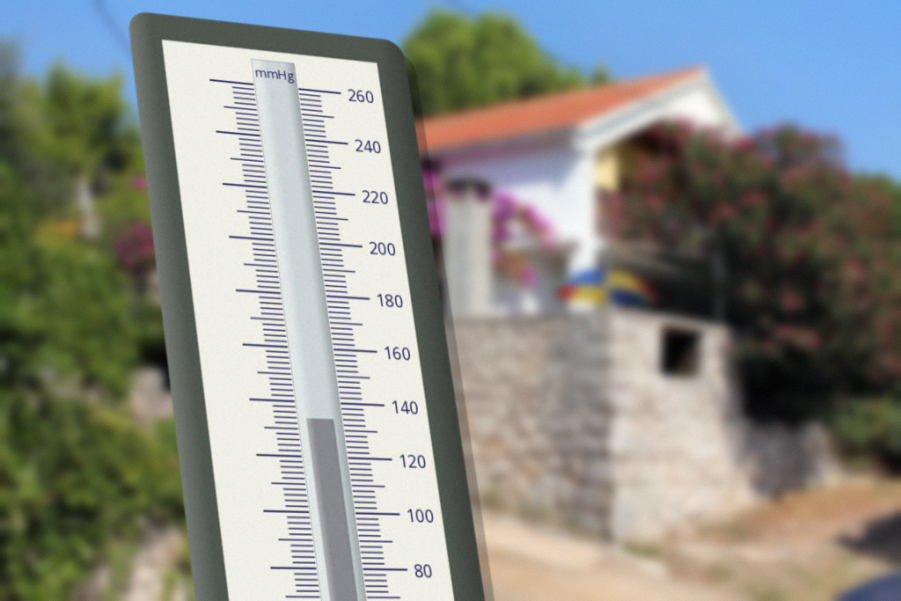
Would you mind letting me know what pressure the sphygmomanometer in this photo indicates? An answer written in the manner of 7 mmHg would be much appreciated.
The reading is 134 mmHg
